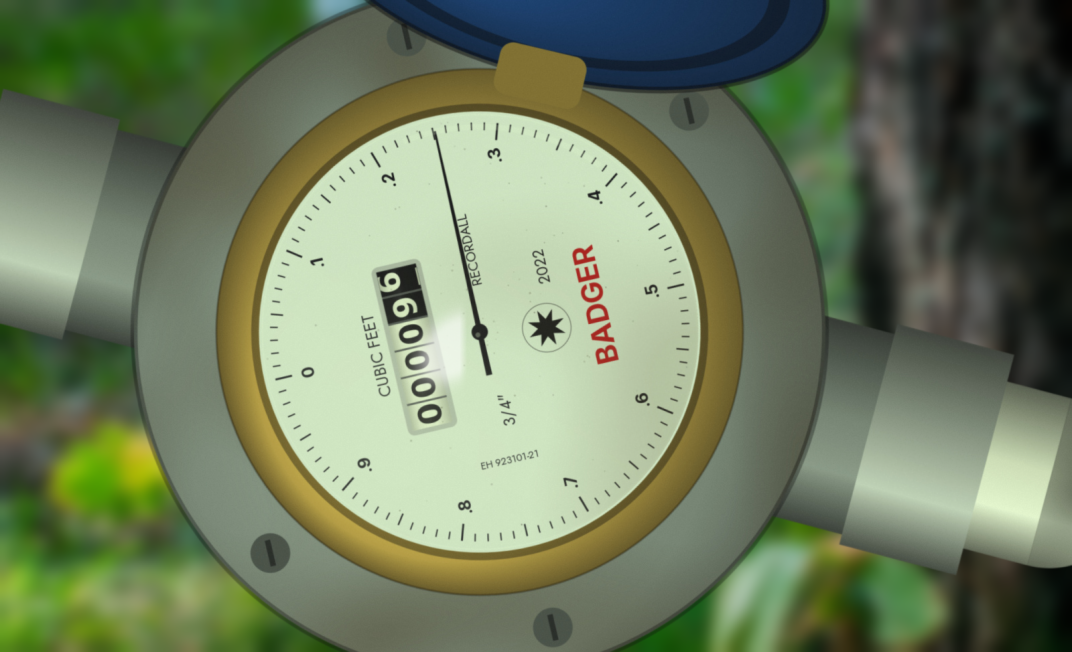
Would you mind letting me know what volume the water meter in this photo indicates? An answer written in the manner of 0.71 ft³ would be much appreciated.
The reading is 96.25 ft³
